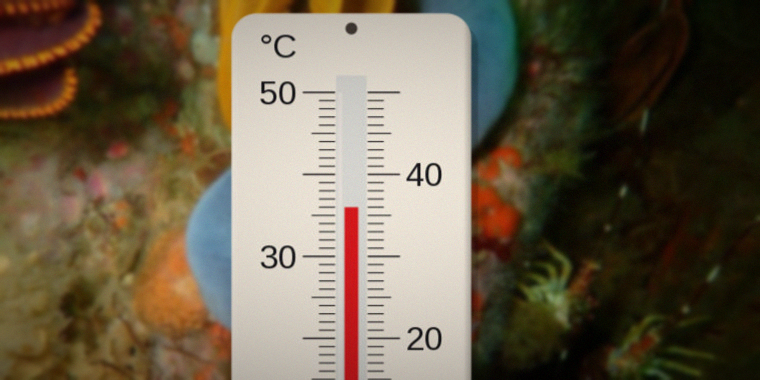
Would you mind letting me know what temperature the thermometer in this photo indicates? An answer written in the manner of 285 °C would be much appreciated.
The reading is 36 °C
